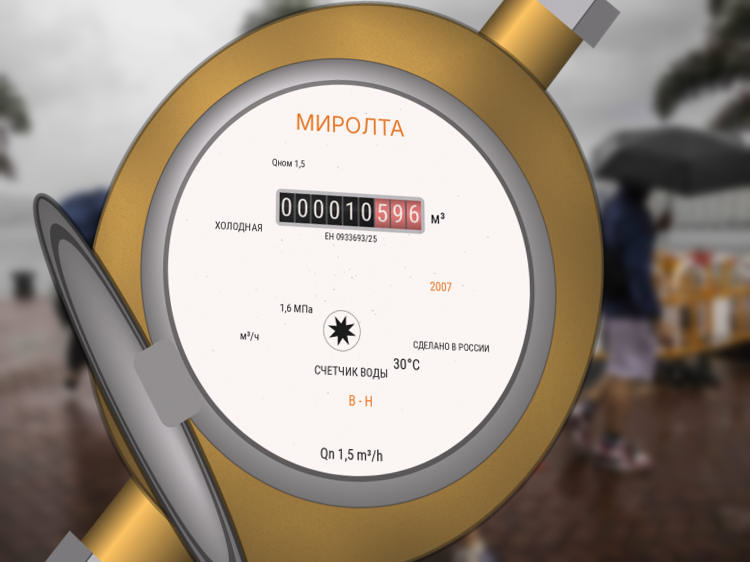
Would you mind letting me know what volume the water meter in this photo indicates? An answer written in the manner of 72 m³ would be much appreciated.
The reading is 10.596 m³
